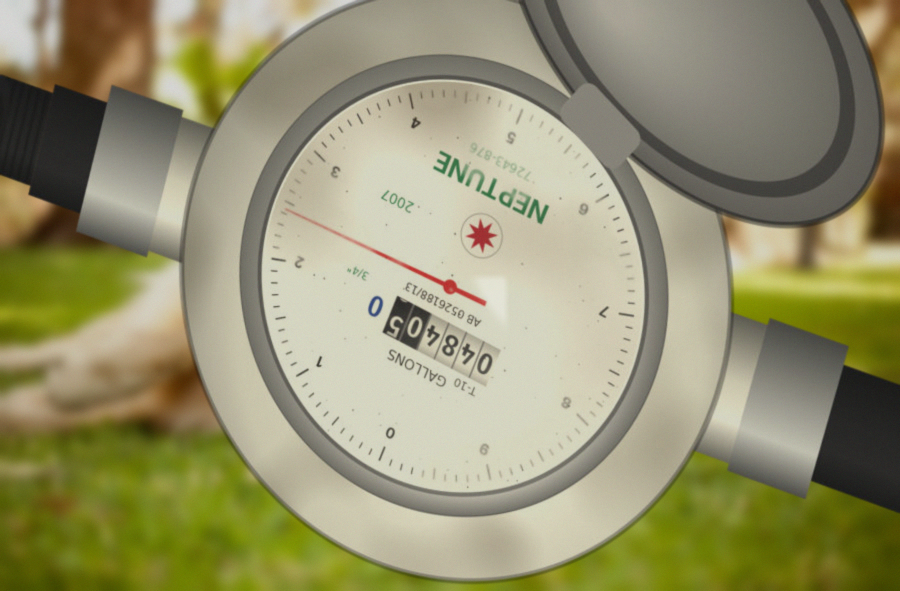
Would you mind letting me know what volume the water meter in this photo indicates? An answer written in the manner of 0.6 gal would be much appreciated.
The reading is 484052.4 gal
